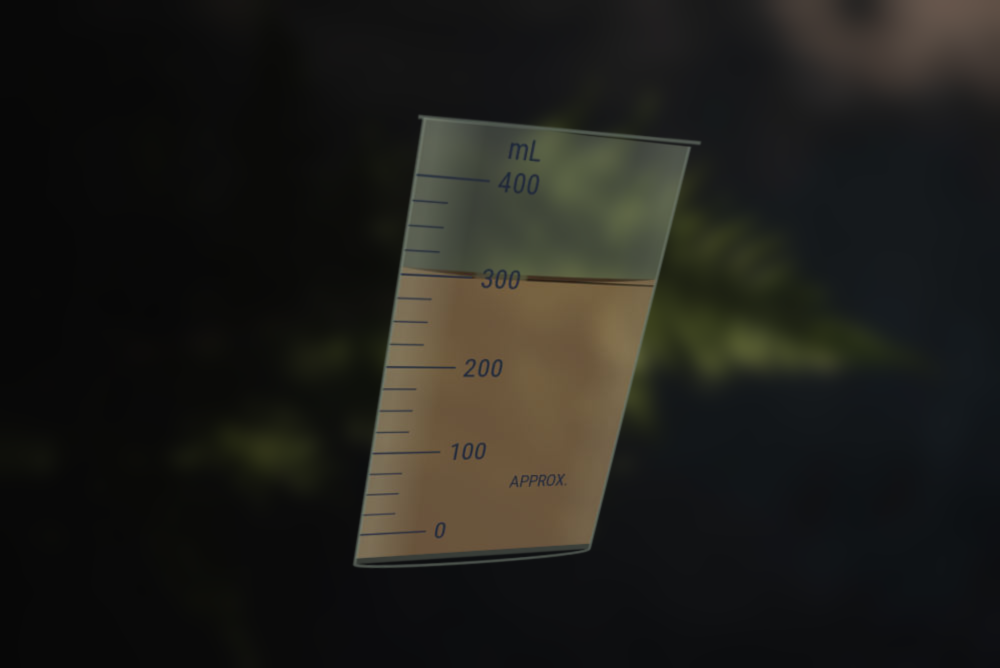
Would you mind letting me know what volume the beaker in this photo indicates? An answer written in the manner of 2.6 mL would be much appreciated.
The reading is 300 mL
